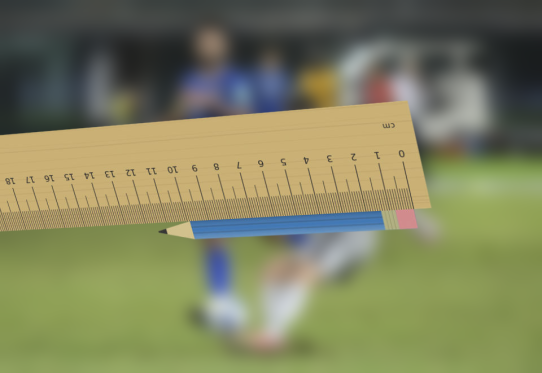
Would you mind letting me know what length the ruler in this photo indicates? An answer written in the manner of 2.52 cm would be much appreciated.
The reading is 11.5 cm
